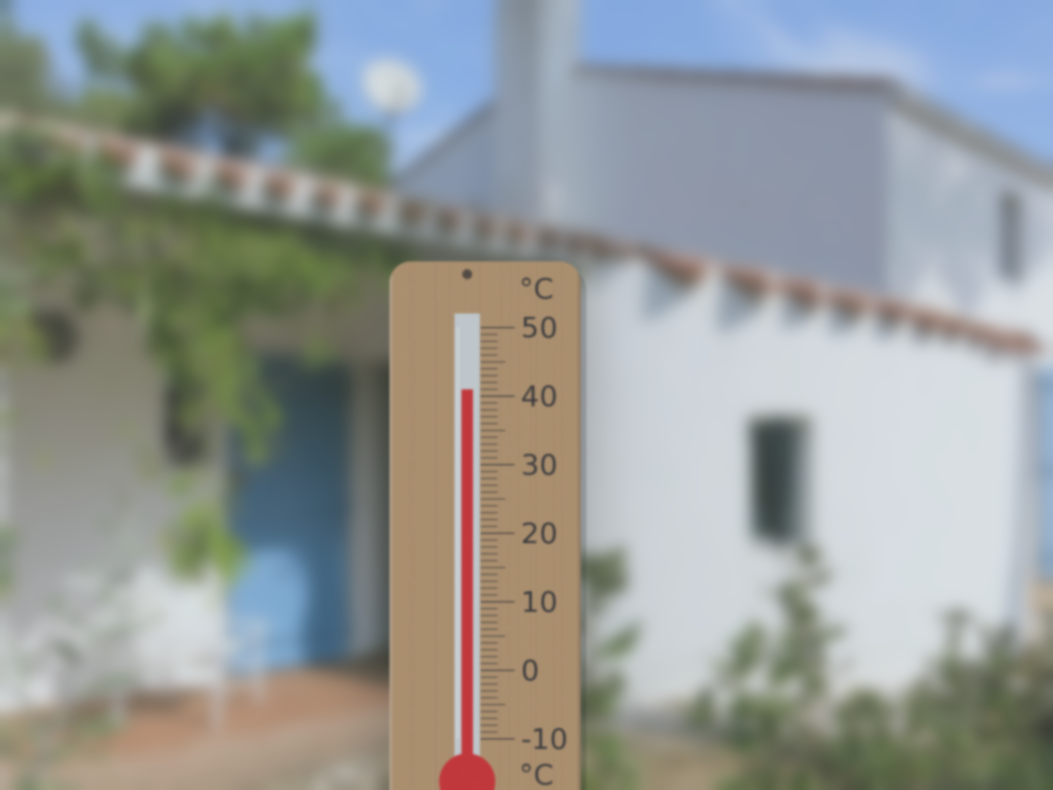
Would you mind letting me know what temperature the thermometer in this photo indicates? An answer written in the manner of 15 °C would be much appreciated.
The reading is 41 °C
